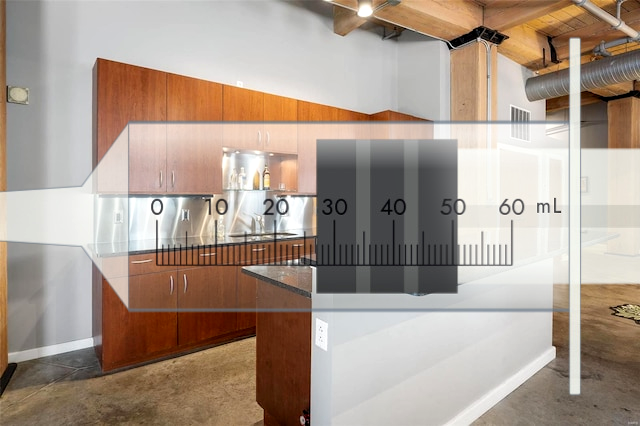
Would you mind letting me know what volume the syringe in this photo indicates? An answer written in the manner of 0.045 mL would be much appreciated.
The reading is 27 mL
